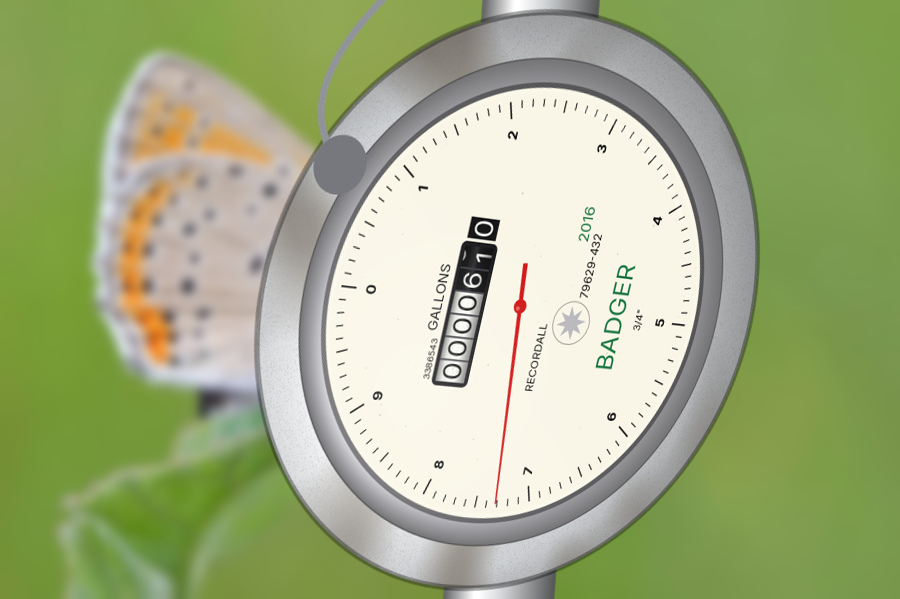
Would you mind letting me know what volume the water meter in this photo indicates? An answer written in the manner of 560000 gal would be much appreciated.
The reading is 607.3 gal
